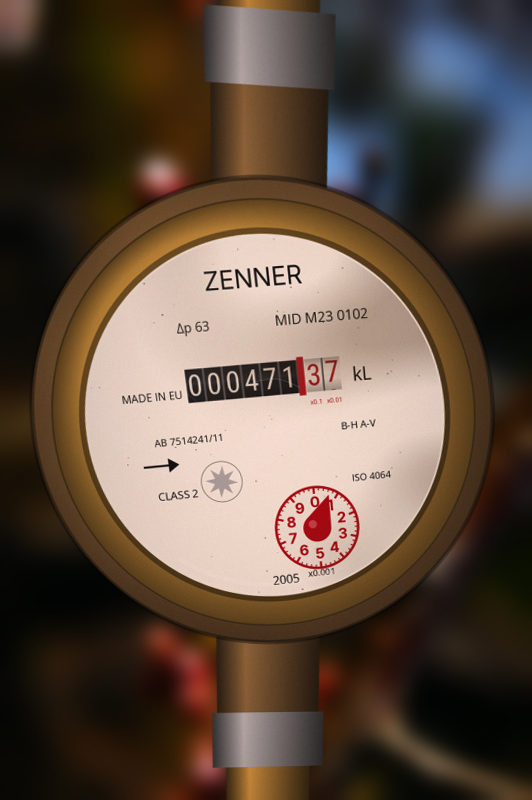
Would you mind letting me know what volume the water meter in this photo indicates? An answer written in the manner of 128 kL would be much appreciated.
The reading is 471.370 kL
